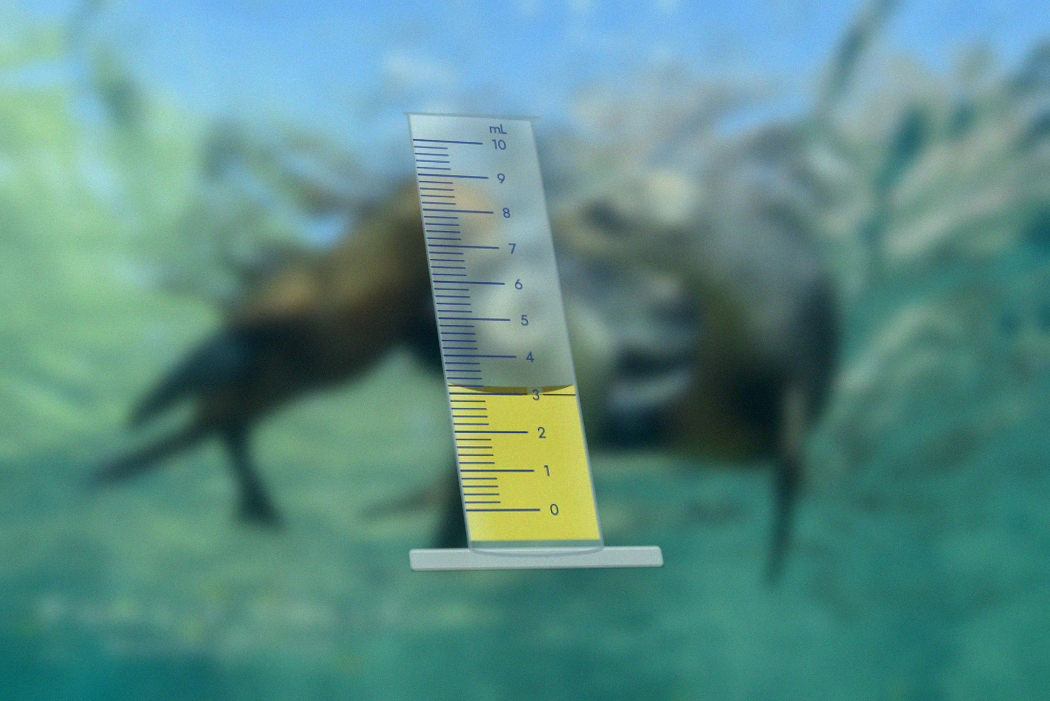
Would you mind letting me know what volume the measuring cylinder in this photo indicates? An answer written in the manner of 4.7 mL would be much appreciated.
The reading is 3 mL
